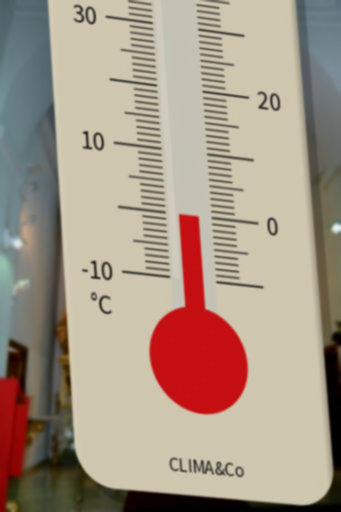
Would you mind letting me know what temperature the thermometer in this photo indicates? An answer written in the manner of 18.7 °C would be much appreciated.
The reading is 0 °C
